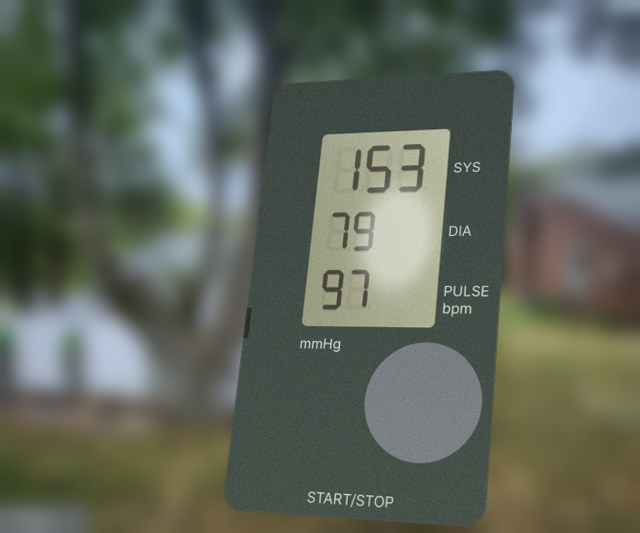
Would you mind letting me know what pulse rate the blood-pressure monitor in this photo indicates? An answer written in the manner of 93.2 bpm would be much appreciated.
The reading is 97 bpm
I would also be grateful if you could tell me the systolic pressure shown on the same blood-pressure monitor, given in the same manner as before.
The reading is 153 mmHg
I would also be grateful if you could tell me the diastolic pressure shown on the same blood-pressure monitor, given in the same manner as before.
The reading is 79 mmHg
